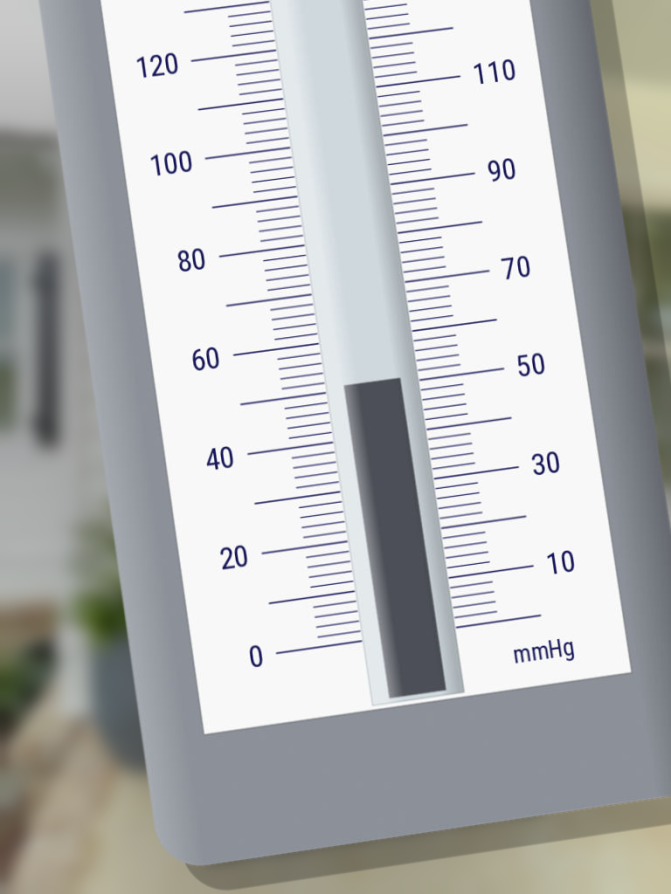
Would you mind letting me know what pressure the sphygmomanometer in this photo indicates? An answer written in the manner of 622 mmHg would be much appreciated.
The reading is 51 mmHg
